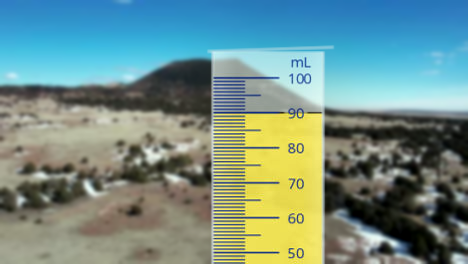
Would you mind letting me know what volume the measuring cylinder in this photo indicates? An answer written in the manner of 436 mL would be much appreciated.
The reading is 90 mL
